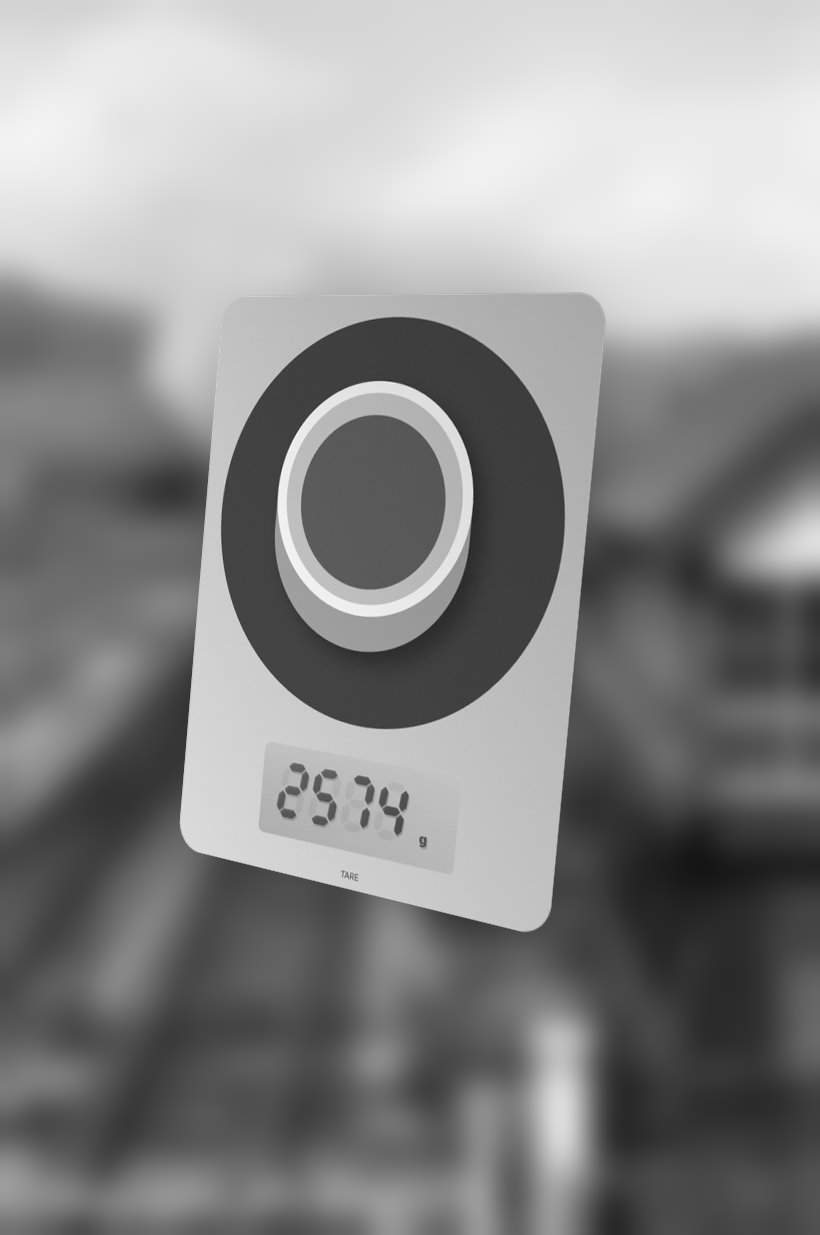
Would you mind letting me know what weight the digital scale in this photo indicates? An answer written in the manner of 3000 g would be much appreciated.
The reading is 2574 g
